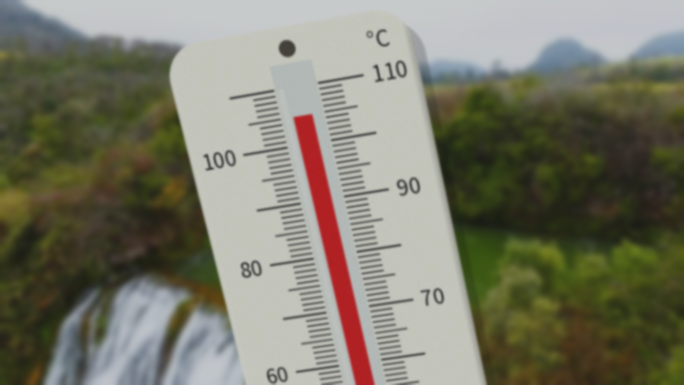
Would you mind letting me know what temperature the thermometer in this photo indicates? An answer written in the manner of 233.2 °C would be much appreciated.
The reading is 105 °C
